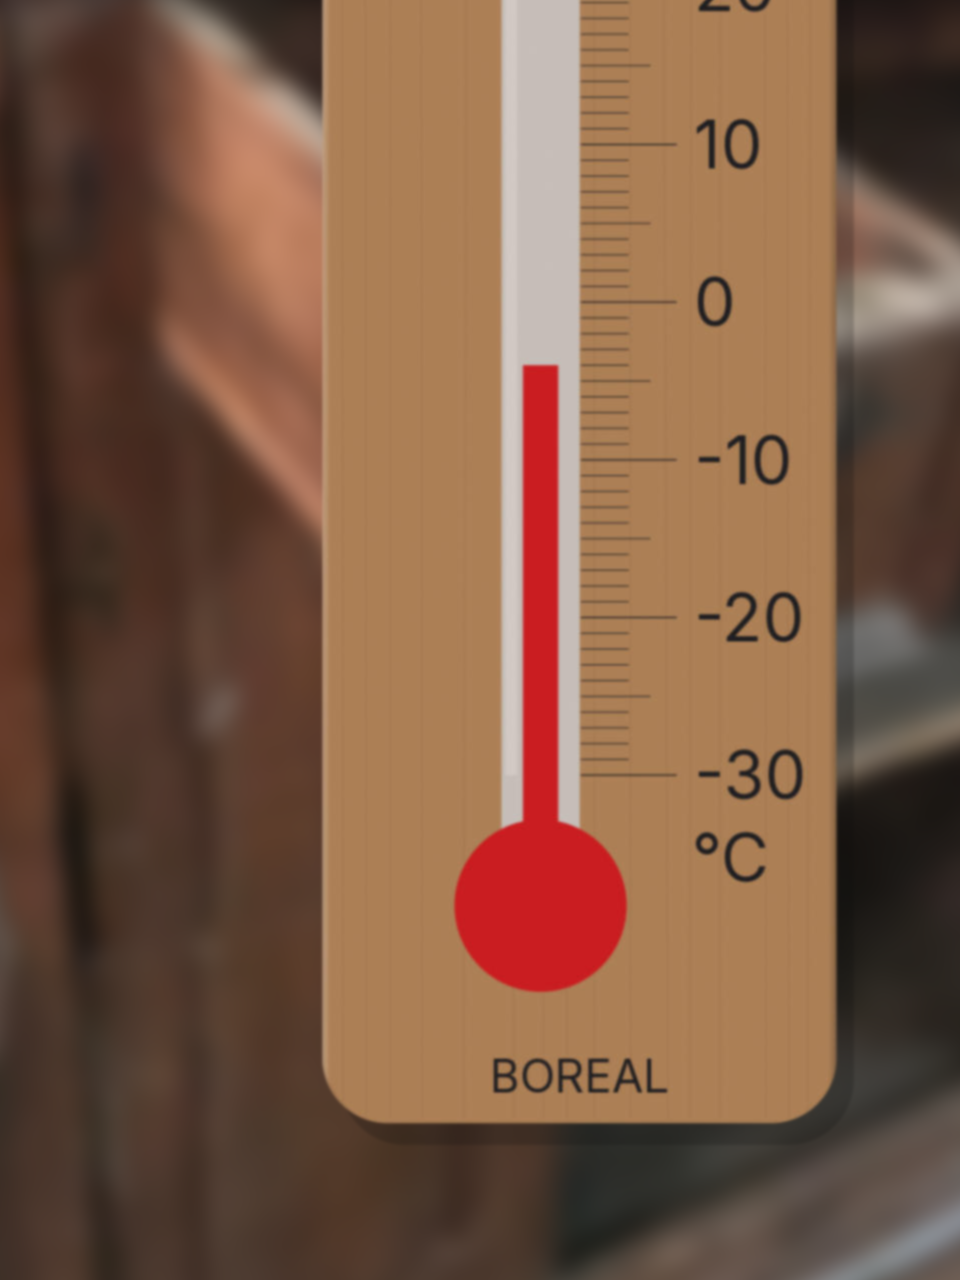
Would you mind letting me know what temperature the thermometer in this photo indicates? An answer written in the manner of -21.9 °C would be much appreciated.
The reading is -4 °C
